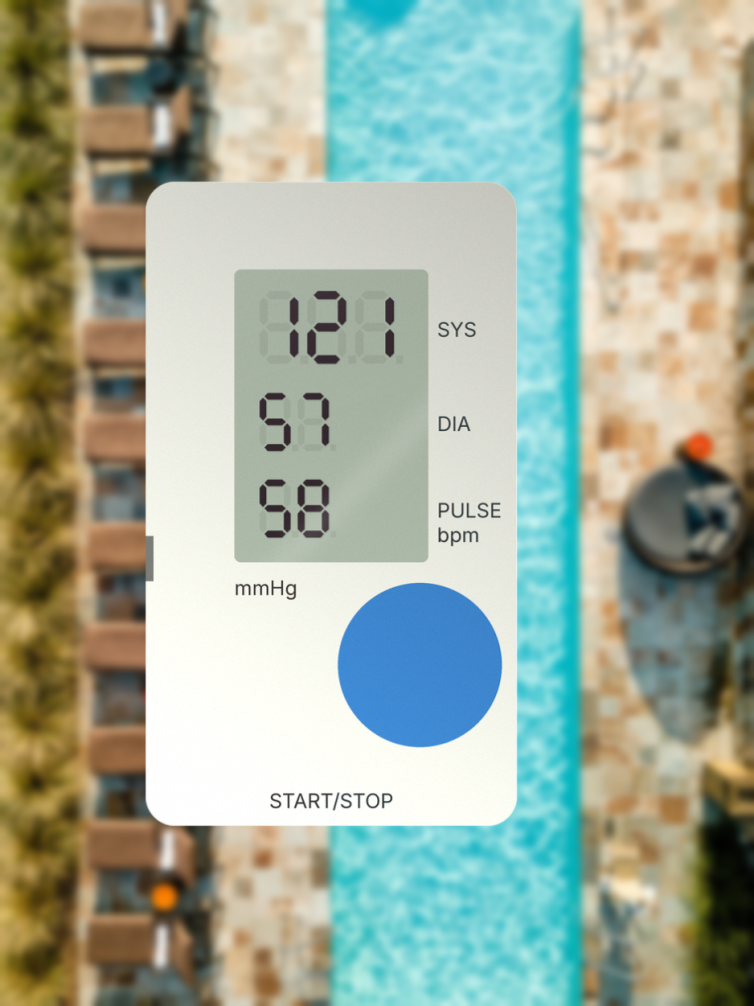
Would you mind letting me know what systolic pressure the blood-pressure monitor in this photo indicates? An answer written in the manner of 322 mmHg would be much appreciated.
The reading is 121 mmHg
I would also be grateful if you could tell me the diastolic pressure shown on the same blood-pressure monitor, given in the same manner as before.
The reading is 57 mmHg
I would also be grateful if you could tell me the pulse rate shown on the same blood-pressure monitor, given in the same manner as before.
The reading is 58 bpm
